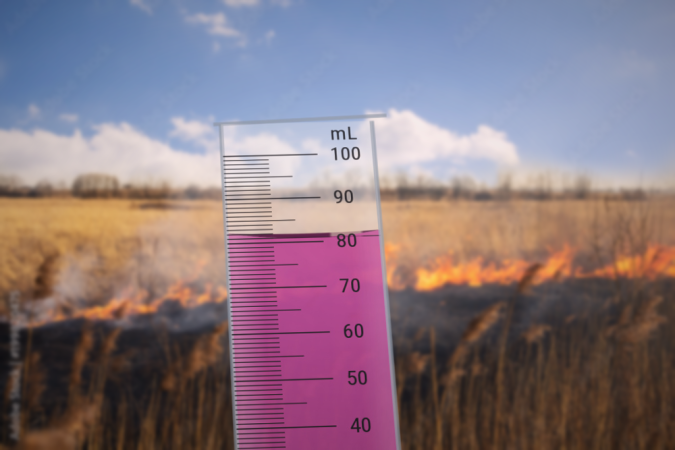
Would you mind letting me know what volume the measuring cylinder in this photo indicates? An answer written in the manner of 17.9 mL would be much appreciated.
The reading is 81 mL
